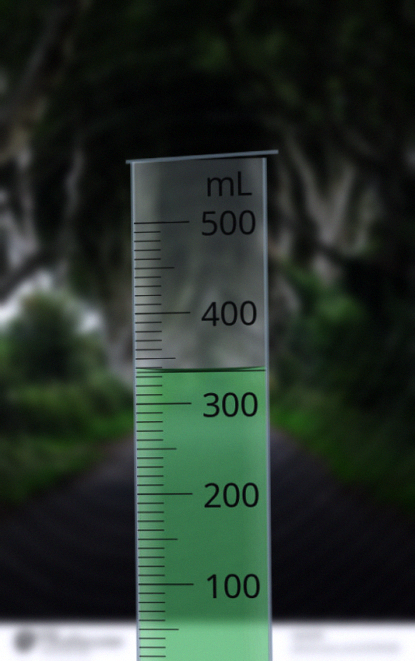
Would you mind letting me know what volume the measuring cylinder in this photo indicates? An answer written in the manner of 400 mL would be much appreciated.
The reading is 335 mL
